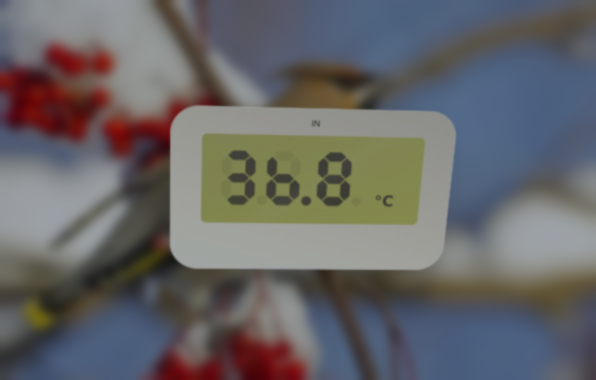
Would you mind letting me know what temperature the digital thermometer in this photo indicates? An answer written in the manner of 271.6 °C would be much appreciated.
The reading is 36.8 °C
